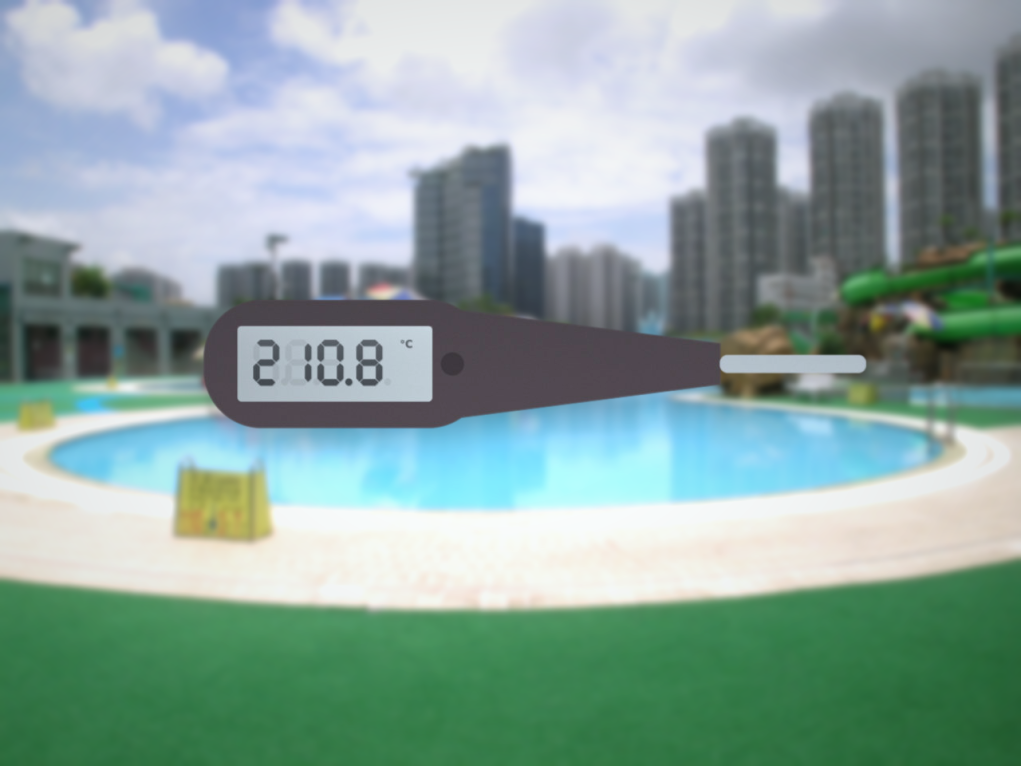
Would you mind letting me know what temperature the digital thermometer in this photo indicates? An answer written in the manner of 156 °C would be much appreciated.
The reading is 210.8 °C
